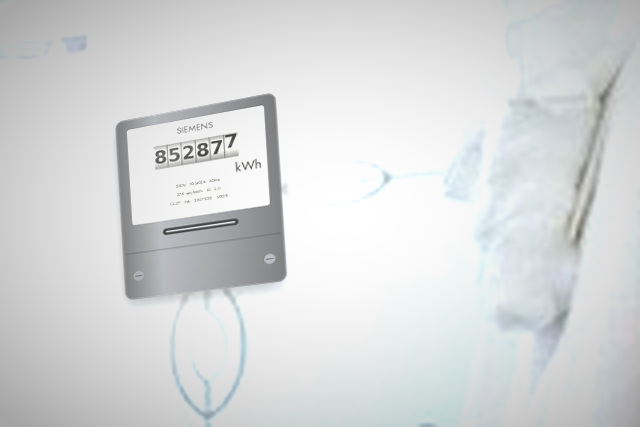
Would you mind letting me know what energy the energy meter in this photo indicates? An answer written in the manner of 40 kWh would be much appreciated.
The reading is 852877 kWh
